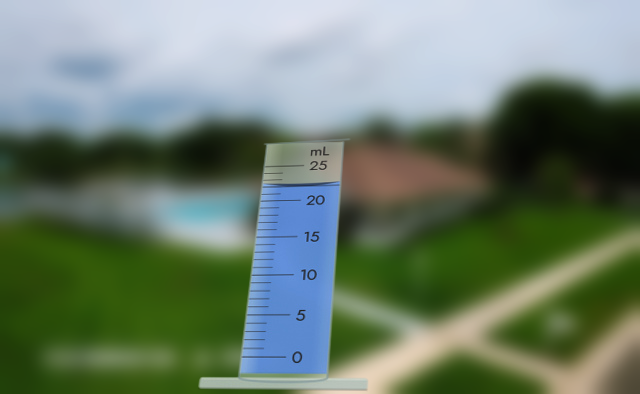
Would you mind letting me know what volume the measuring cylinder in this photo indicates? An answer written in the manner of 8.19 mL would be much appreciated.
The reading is 22 mL
